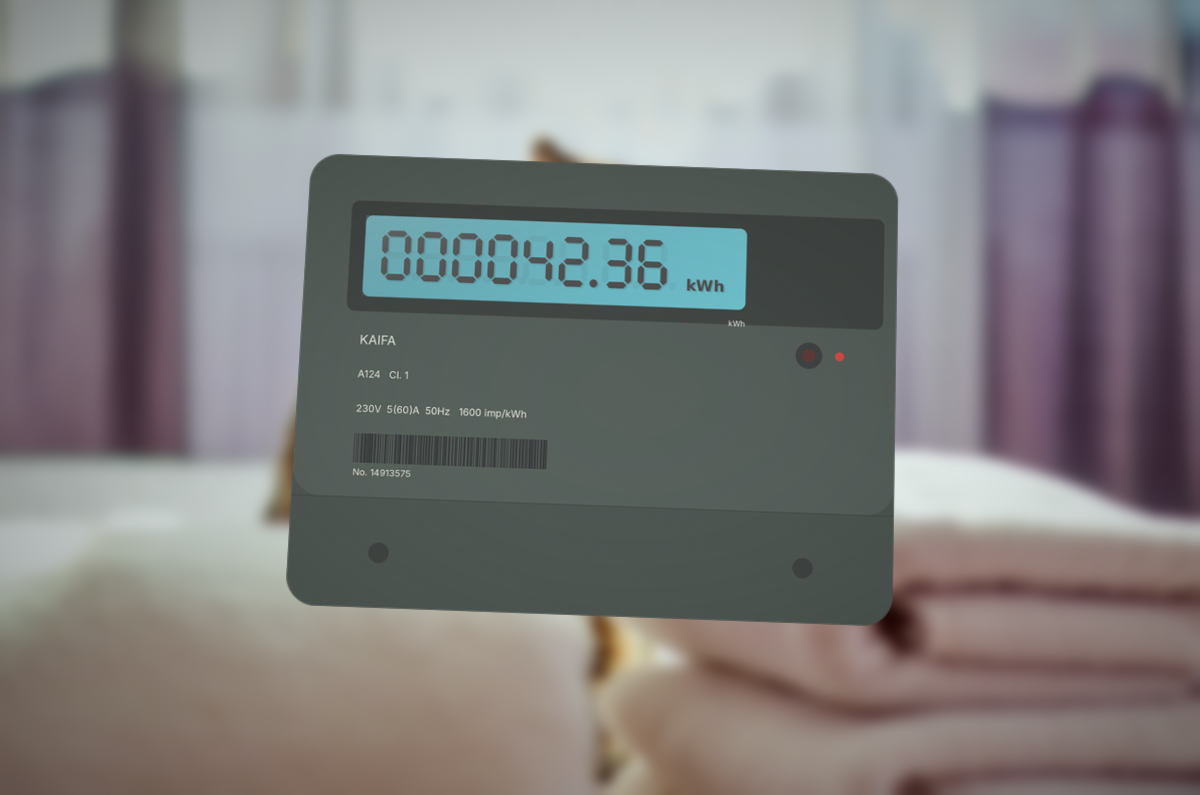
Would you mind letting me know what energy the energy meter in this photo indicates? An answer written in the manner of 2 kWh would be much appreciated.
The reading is 42.36 kWh
